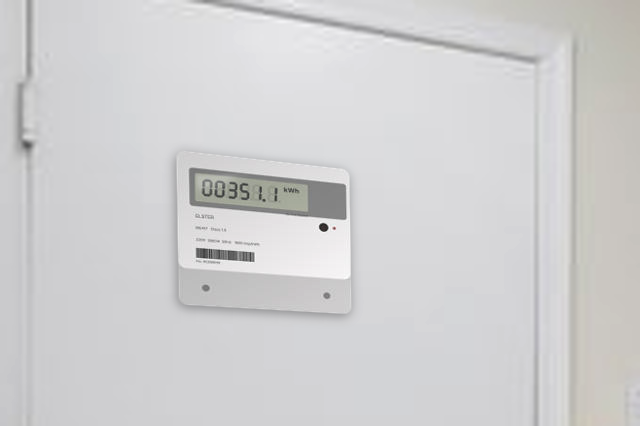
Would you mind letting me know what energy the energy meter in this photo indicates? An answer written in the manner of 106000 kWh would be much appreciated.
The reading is 351.1 kWh
